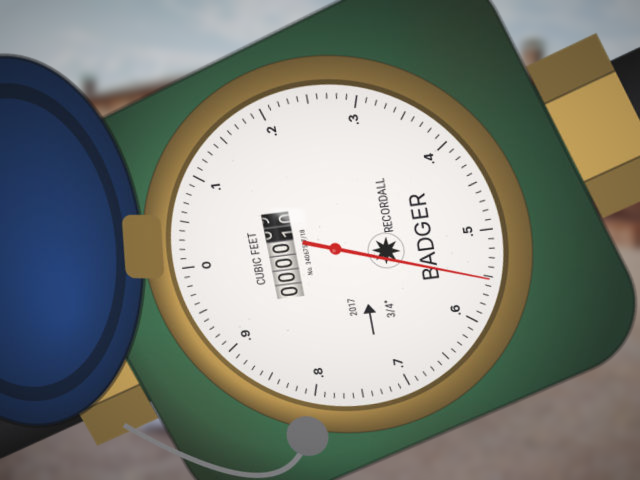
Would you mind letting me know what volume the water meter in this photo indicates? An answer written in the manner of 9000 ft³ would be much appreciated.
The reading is 9.55 ft³
